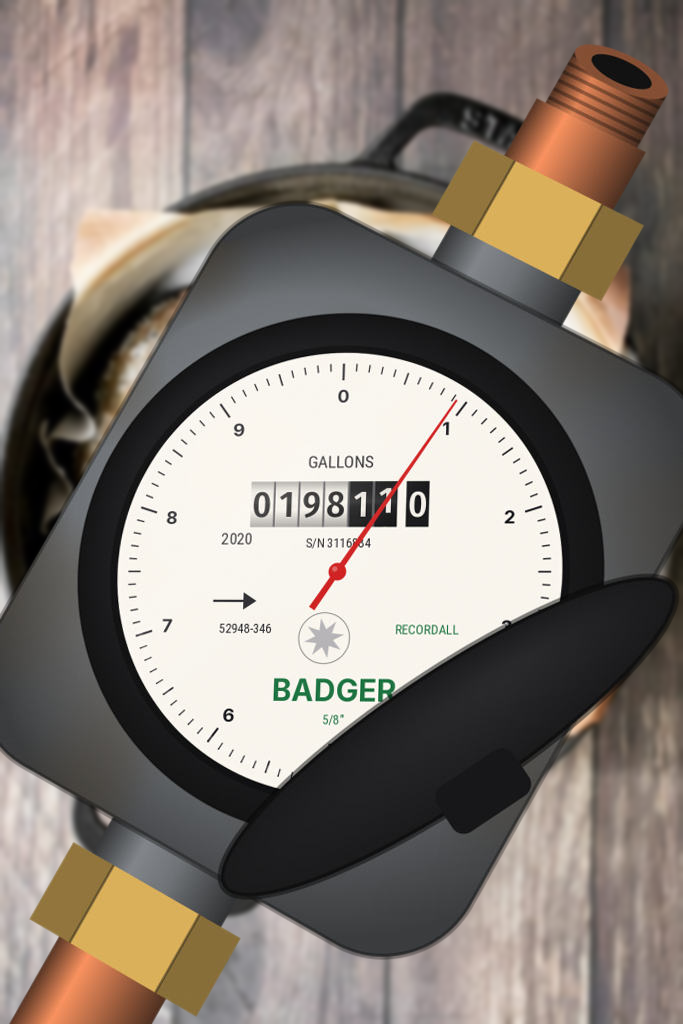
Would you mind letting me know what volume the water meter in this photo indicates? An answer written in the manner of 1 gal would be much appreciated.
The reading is 198110.9 gal
